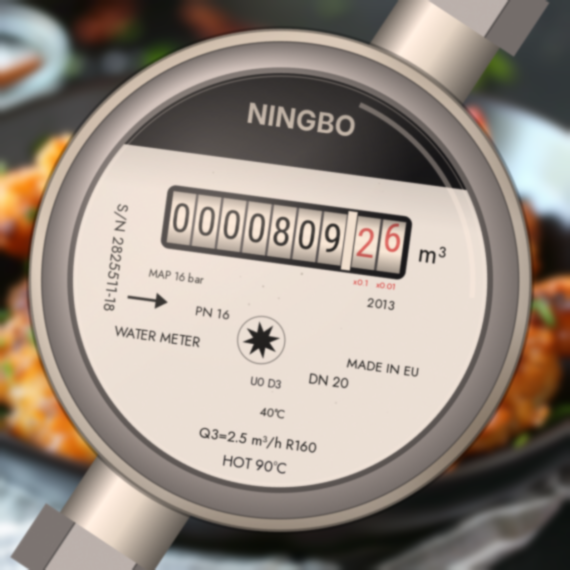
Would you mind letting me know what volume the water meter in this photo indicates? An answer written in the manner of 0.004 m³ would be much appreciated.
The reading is 809.26 m³
